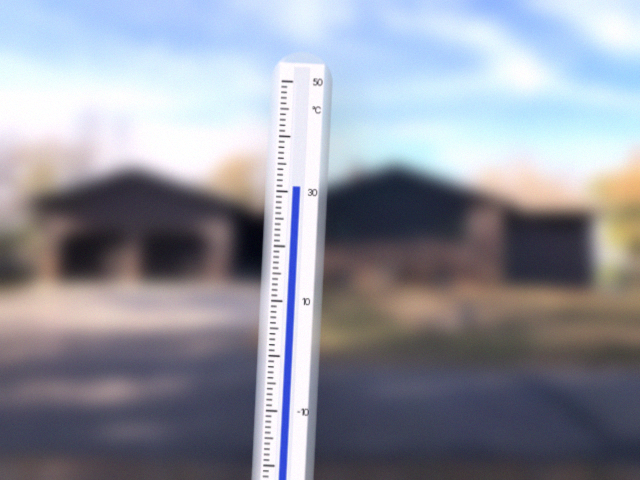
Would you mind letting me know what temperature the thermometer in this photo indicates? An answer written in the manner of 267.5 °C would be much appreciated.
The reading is 31 °C
